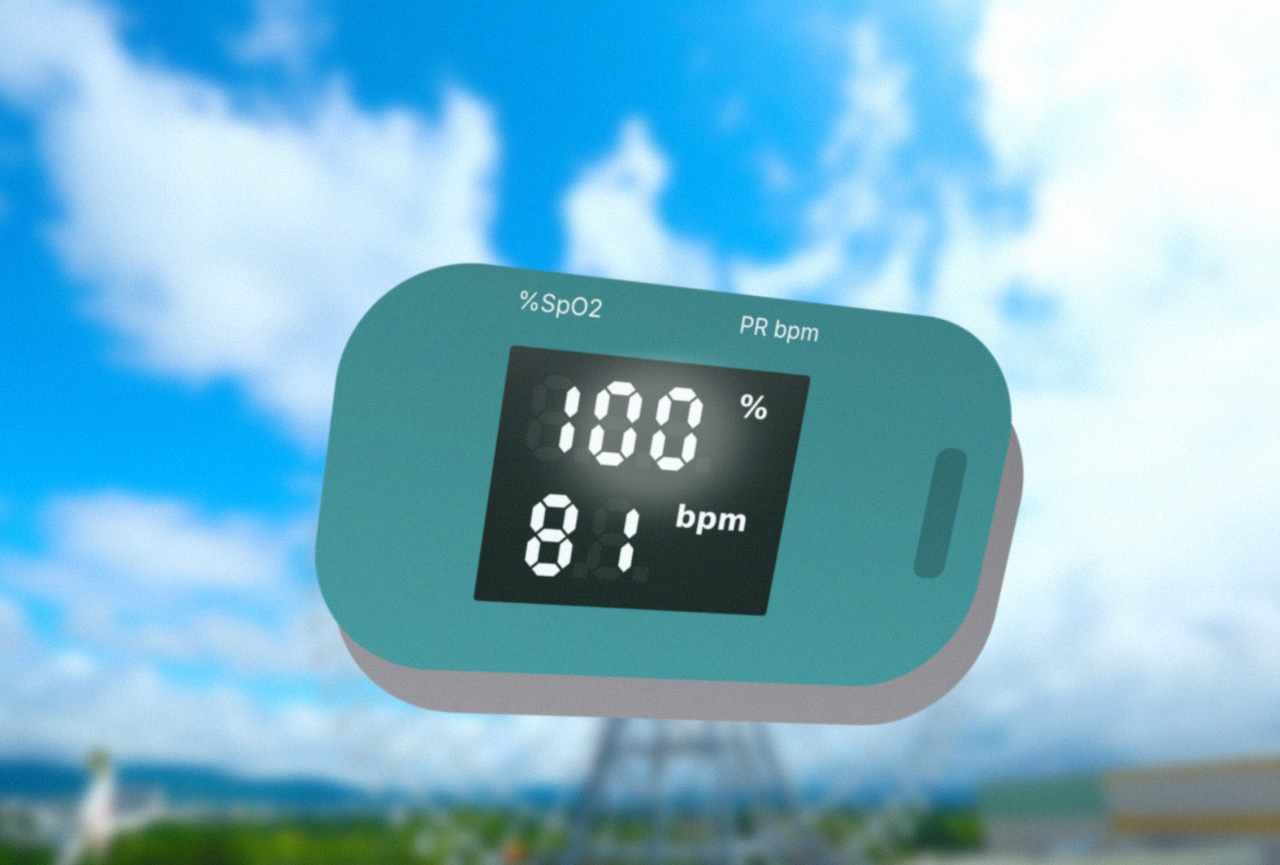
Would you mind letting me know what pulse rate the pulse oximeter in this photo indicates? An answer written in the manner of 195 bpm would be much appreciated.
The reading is 81 bpm
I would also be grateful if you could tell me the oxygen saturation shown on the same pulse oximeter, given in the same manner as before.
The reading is 100 %
